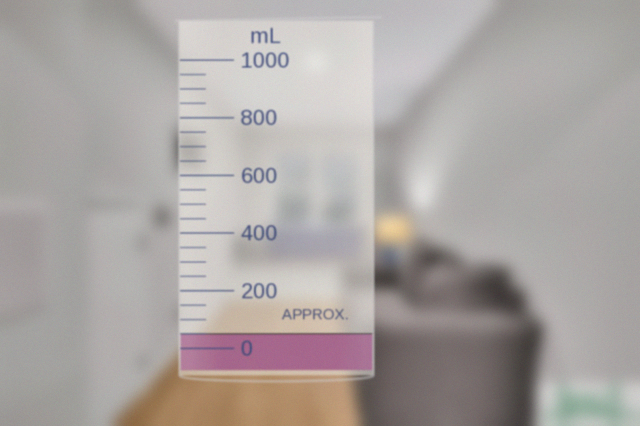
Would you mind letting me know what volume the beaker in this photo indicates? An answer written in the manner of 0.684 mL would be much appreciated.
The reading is 50 mL
